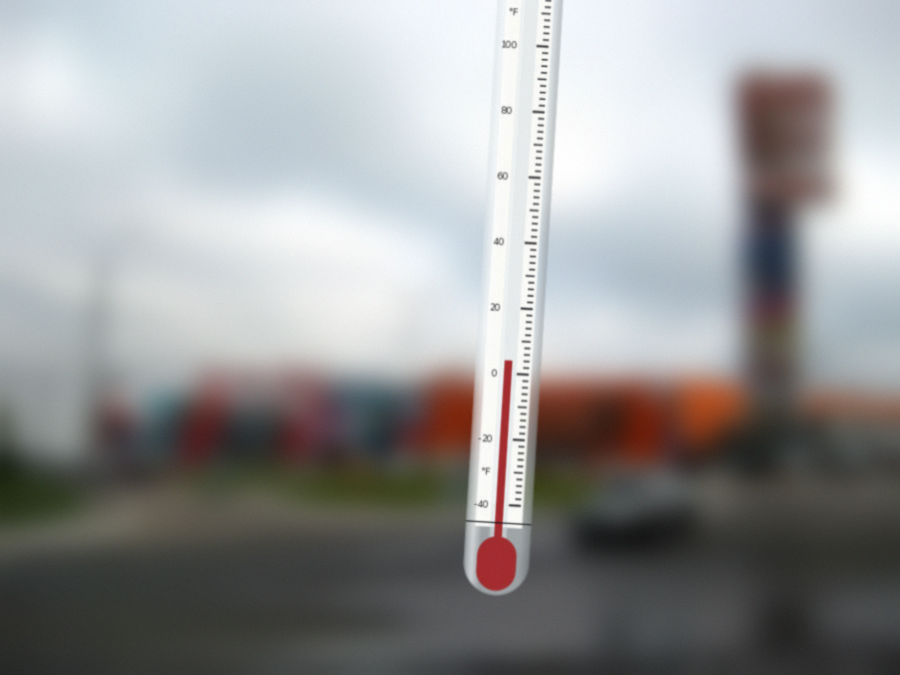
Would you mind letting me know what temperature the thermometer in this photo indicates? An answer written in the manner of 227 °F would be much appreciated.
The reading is 4 °F
